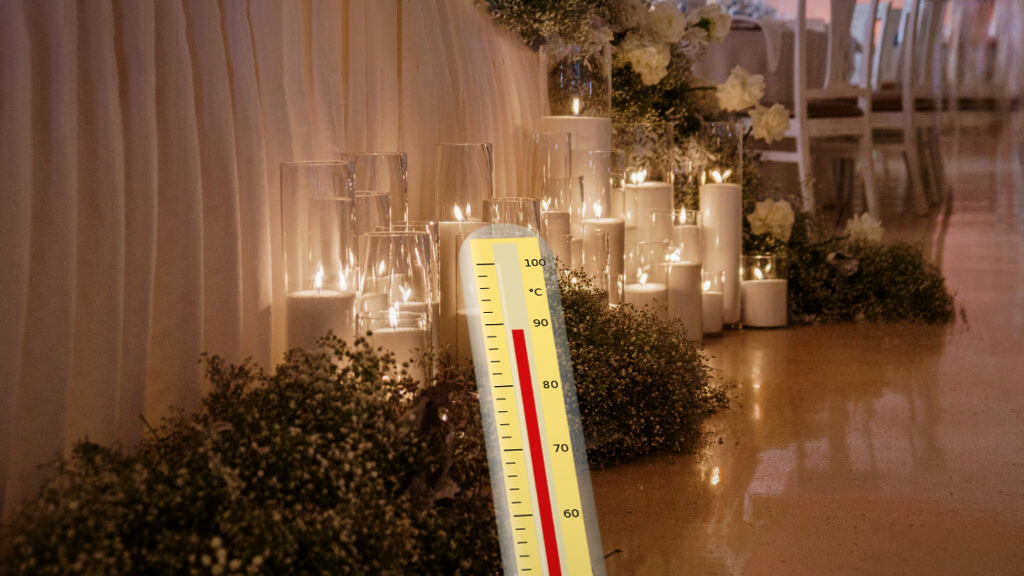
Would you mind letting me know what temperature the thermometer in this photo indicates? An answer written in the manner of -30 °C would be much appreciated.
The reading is 89 °C
